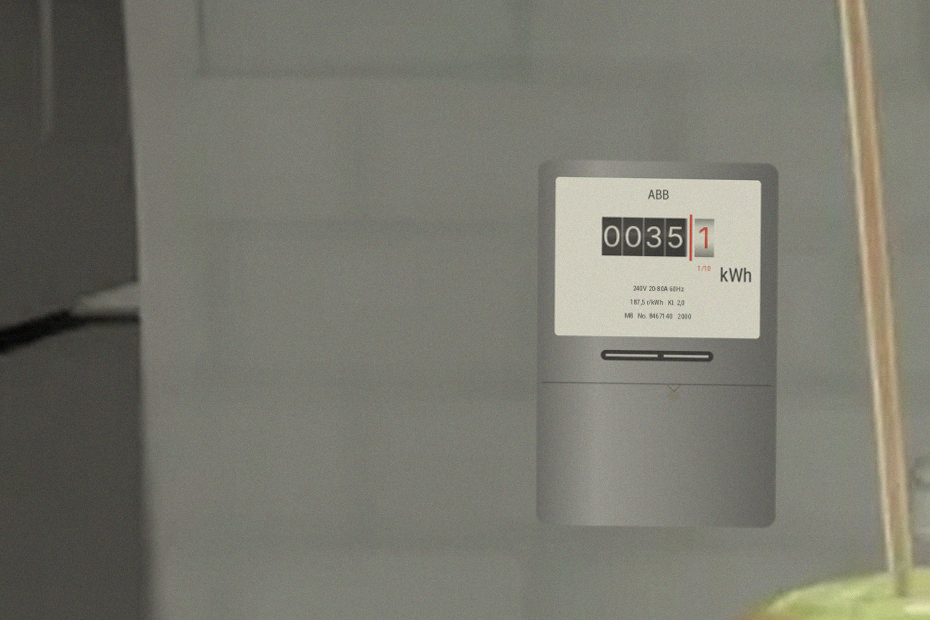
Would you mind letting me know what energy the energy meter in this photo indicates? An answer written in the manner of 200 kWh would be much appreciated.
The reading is 35.1 kWh
